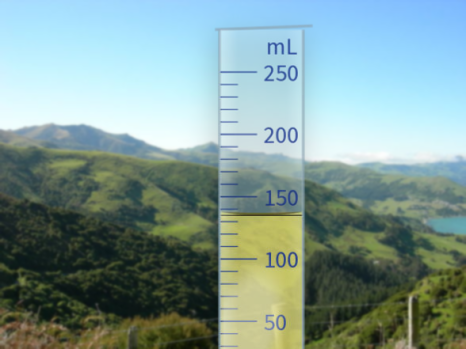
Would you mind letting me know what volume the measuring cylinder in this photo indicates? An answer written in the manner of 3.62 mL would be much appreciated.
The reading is 135 mL
